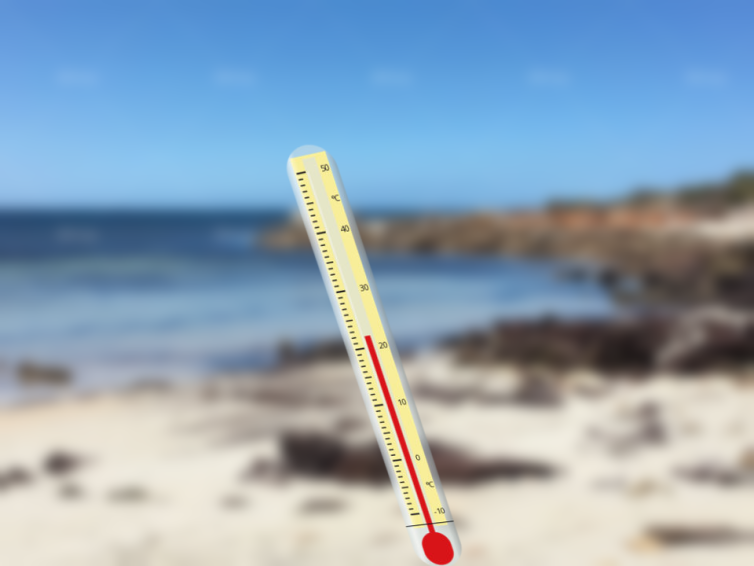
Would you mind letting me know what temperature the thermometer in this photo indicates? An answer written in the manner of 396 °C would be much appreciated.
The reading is 22 °C
